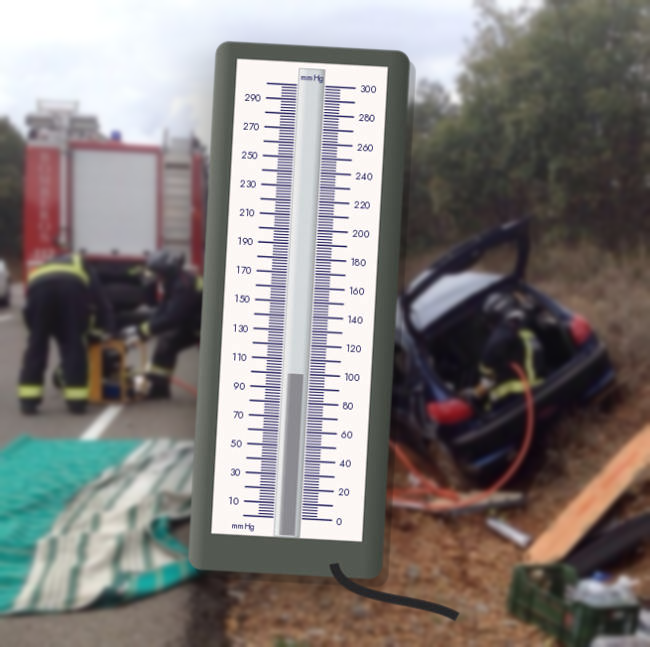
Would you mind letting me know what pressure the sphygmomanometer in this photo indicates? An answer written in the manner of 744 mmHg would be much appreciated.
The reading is 100 mmHg
